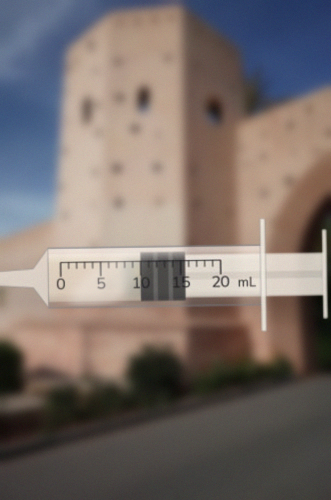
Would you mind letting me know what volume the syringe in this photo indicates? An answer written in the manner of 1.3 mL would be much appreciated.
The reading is 10 mL
